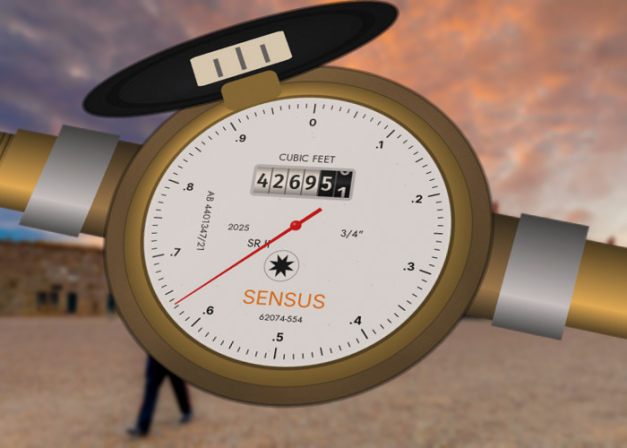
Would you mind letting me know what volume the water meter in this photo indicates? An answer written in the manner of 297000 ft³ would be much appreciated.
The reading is 426950.63 ft³
